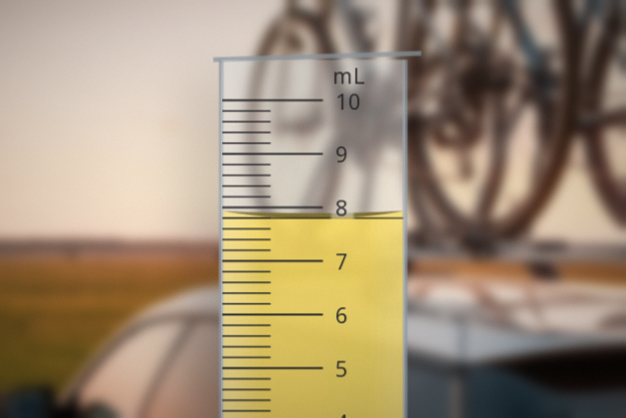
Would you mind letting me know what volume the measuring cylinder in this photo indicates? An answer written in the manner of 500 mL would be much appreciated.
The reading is 7.8 mL
